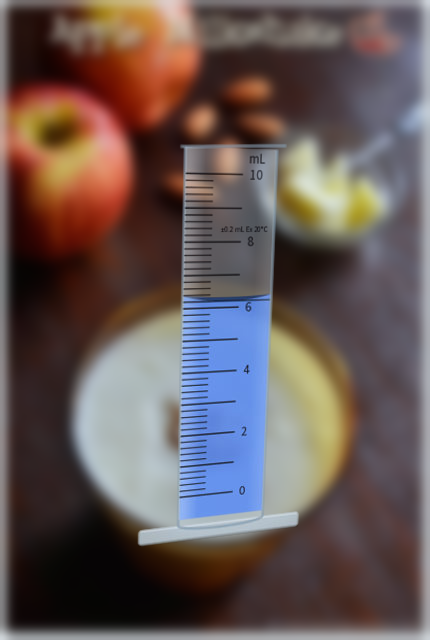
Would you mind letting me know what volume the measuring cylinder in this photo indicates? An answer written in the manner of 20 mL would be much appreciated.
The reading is 6.2 mL
